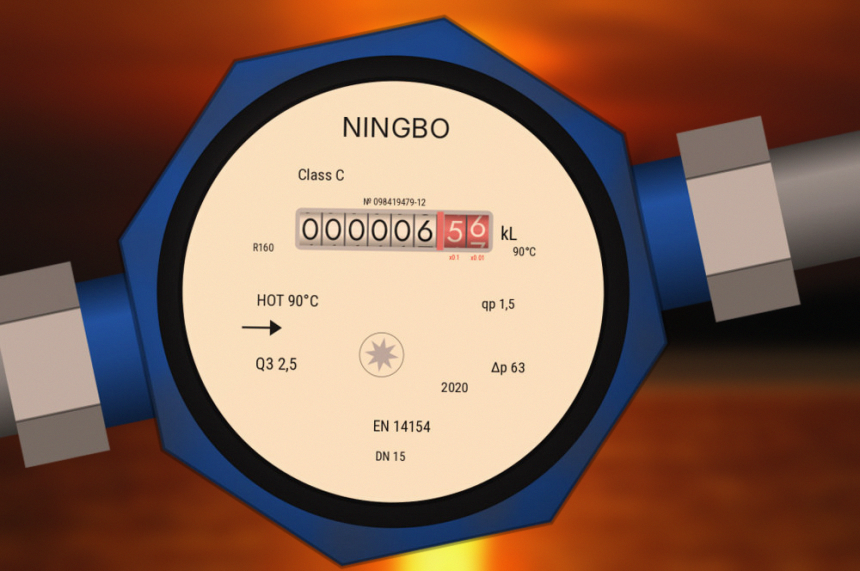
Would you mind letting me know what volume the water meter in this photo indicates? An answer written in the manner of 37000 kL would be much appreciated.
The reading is 6.56 kL
